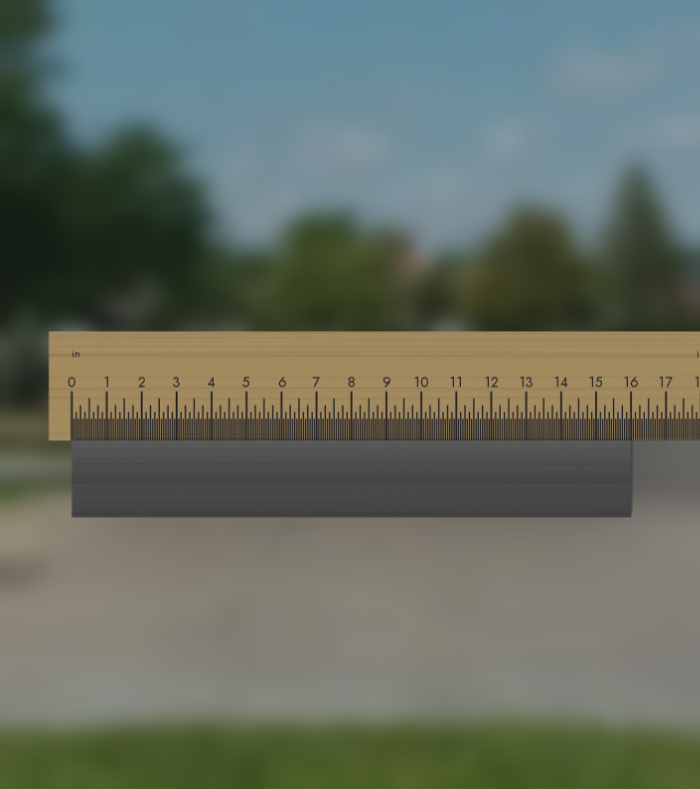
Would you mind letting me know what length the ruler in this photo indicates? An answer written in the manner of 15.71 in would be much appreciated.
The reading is 16 in
